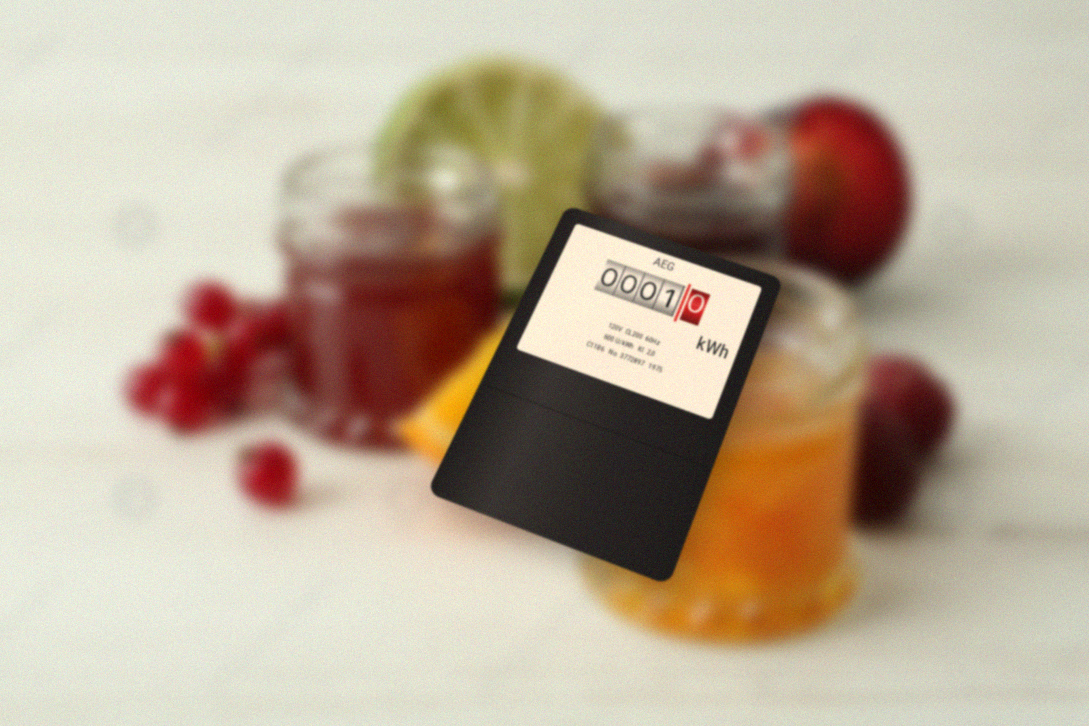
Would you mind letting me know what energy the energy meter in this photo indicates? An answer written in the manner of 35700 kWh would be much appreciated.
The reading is 1.0 kWh
